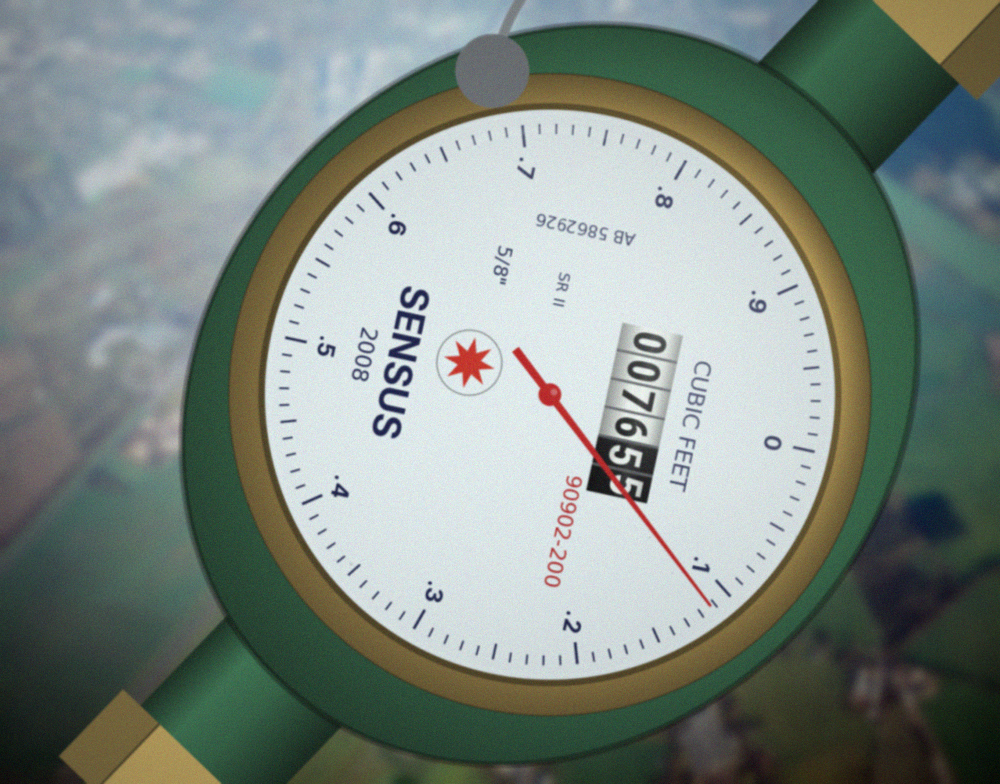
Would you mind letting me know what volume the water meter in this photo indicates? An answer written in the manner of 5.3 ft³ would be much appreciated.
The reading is 7655.11 ft³
